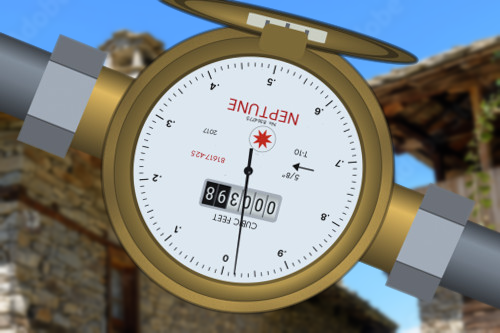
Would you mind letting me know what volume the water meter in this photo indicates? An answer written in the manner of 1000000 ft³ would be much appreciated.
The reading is 397.98 ft³
